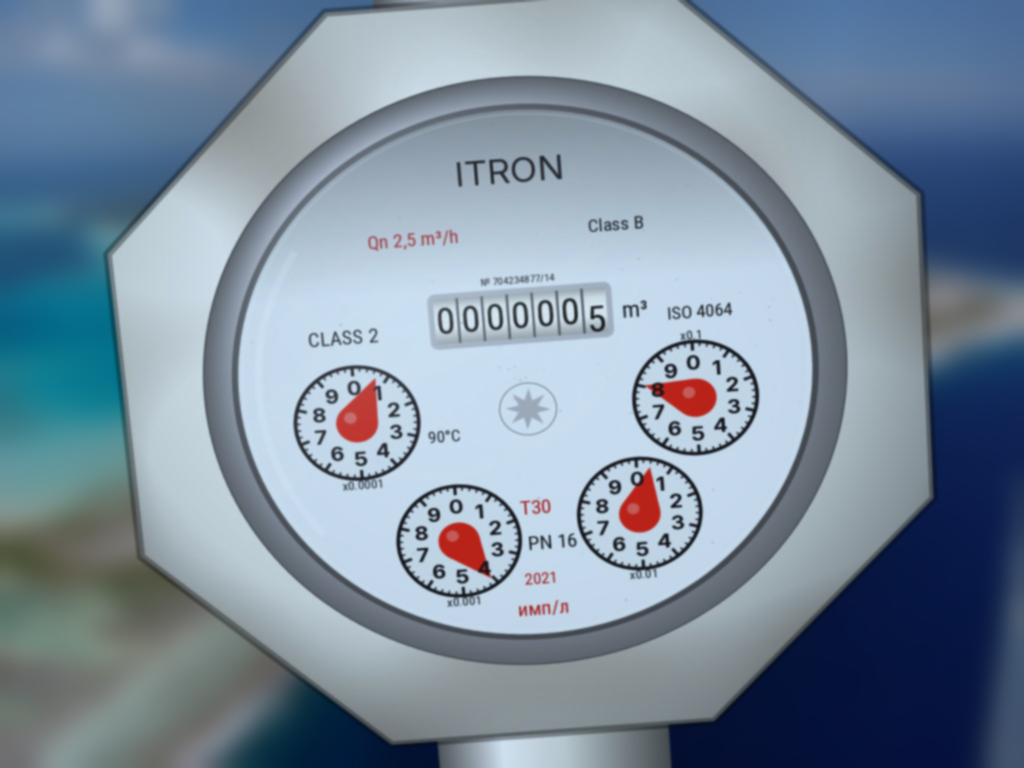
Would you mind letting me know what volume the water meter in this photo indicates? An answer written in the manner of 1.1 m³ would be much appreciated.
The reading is 4.8040 m³
